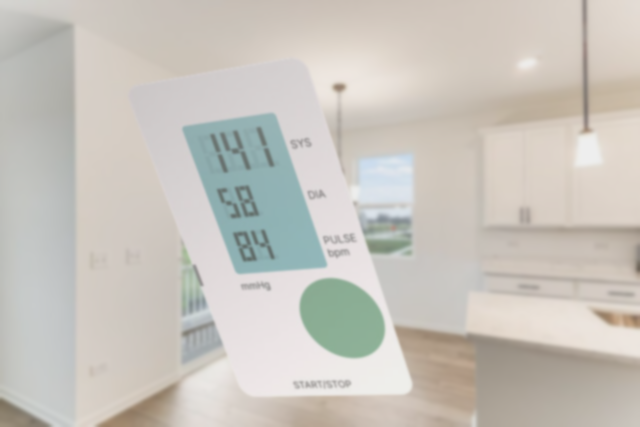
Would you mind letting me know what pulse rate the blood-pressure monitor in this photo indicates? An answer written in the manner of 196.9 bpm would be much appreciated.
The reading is 84 bpm
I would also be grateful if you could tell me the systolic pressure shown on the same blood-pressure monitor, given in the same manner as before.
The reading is 141 mmHg
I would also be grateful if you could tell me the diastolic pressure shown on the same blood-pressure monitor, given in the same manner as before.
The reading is 58 mmHg
